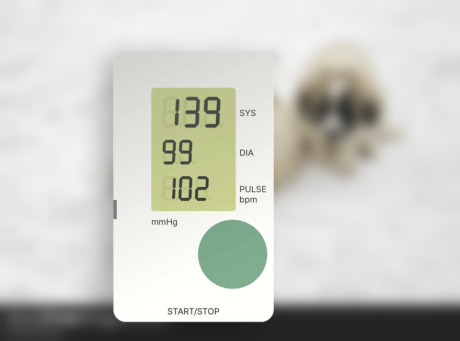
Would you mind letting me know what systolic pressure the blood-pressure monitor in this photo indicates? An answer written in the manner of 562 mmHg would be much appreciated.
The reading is 139 mmHg
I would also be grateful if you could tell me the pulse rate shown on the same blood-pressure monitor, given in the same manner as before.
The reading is 102 bpm
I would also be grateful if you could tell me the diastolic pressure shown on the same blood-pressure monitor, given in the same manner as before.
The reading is 99 mmHg
